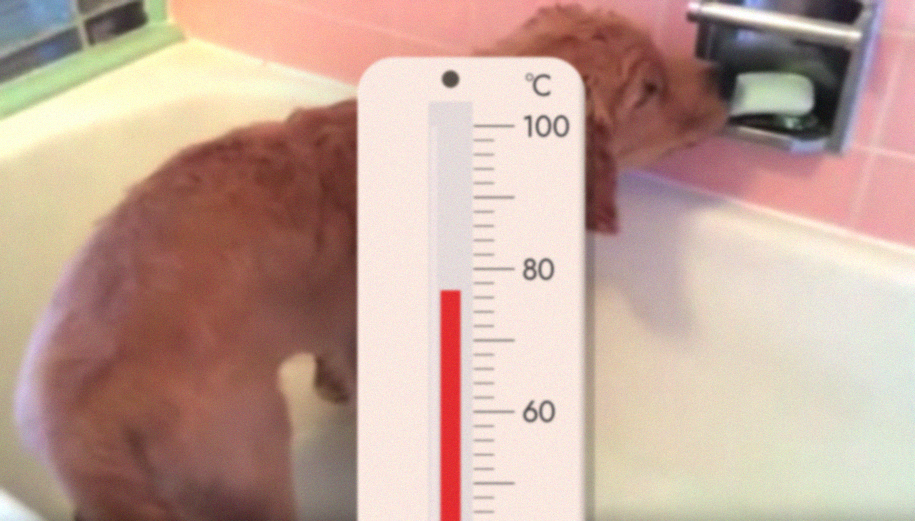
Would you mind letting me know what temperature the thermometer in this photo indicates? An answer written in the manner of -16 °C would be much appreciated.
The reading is 77 °C
